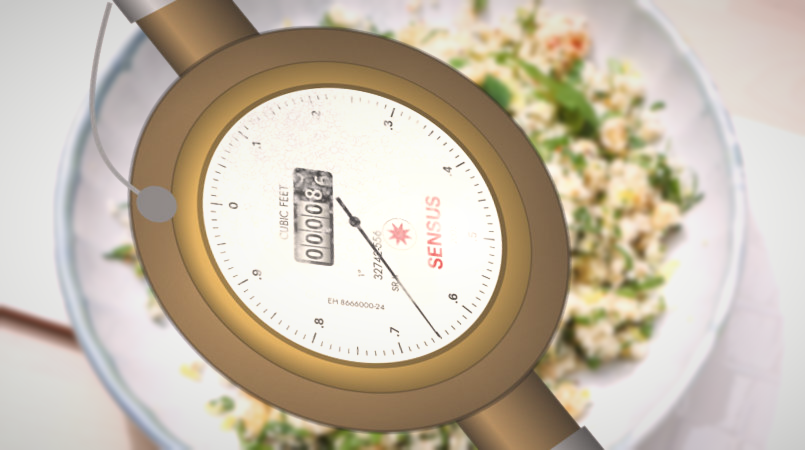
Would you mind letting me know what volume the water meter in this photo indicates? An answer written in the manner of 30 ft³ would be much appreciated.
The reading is 85.65 ft³
